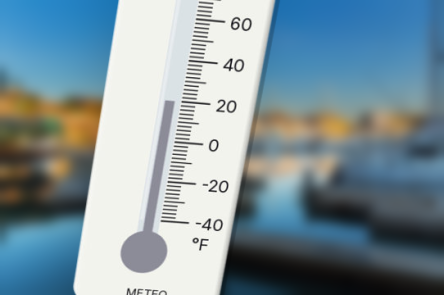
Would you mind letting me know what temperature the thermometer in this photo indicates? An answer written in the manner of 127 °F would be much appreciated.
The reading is 20 °F
